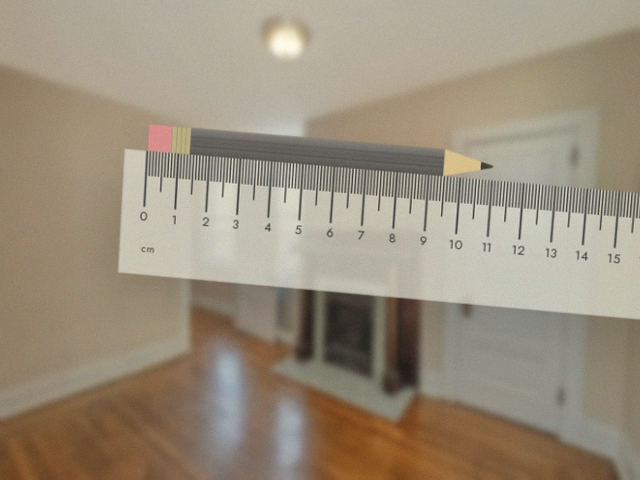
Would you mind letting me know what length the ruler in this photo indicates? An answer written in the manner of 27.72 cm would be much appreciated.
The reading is 11 cm
